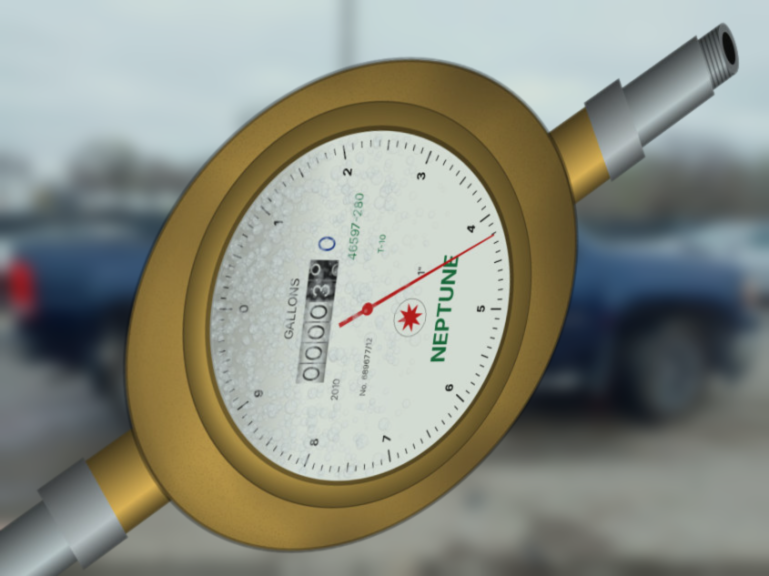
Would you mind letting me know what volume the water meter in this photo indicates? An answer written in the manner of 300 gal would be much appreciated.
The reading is 384.2 gal
